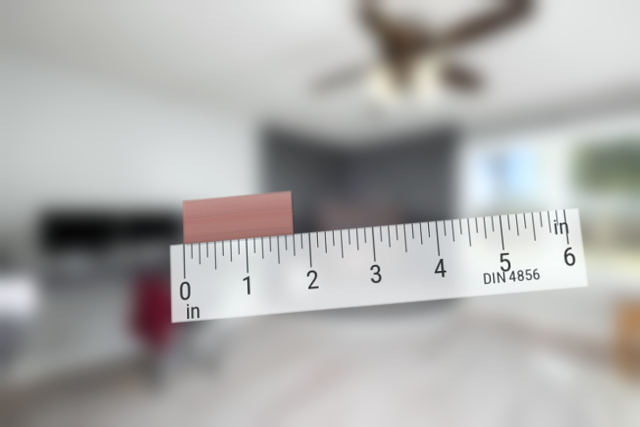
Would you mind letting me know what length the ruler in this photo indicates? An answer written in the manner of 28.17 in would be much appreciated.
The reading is 1.75 in
